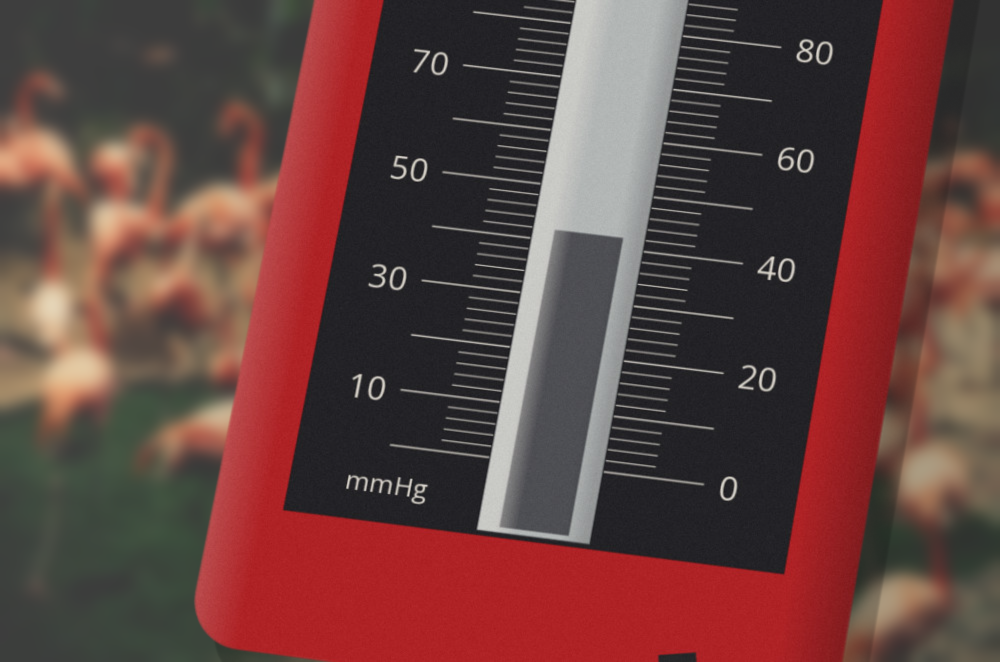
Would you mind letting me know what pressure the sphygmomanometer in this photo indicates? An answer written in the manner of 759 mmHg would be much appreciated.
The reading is 42 mmHg
